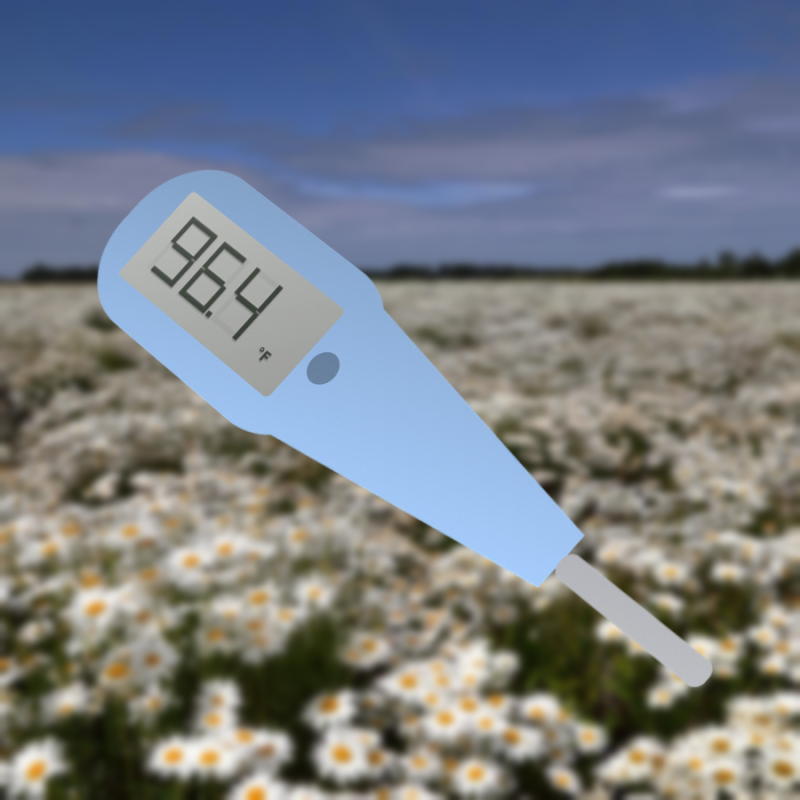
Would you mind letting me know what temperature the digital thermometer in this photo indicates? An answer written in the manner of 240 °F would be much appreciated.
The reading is 96.4 °F
